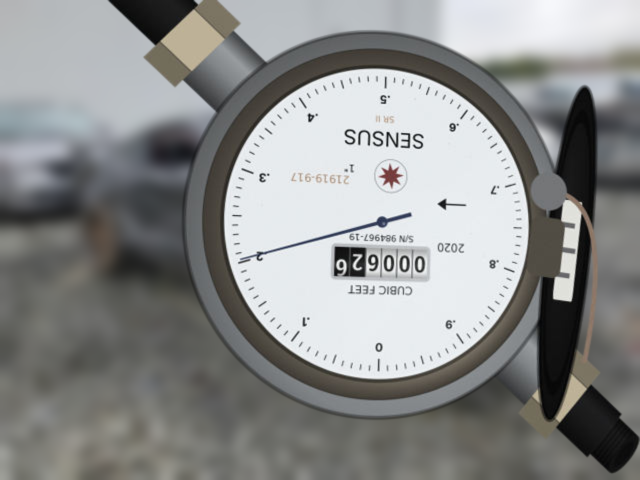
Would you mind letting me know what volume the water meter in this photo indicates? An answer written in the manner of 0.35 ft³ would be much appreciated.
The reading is 626.20 ft³
